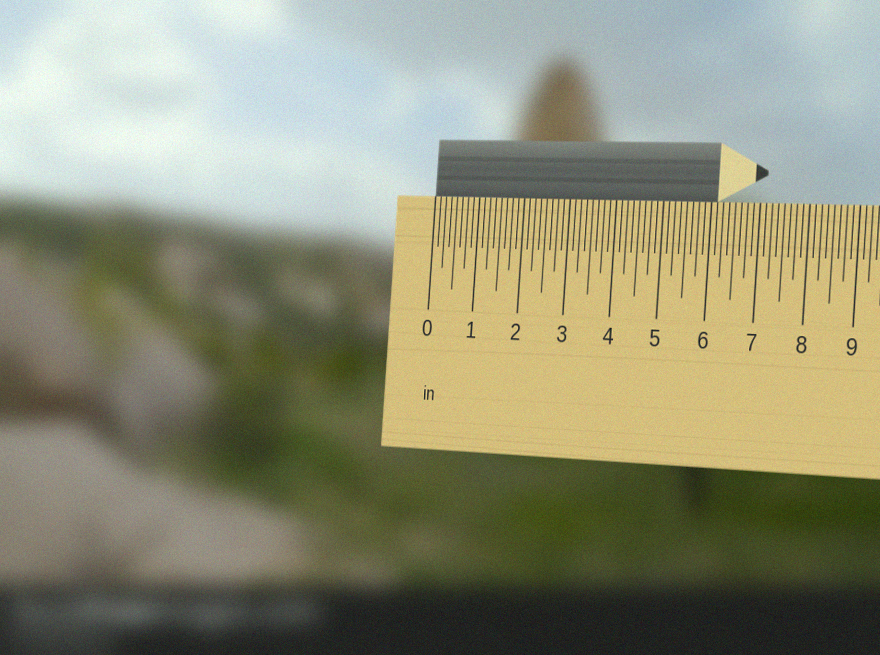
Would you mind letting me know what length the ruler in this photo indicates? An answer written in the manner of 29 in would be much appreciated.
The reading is 7.125 in
